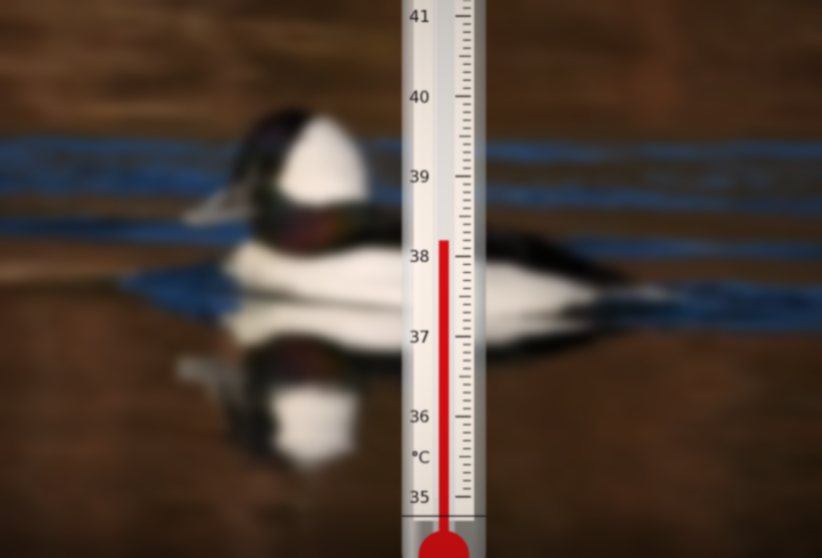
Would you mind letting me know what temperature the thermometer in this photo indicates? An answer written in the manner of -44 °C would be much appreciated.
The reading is 38.2 °C
